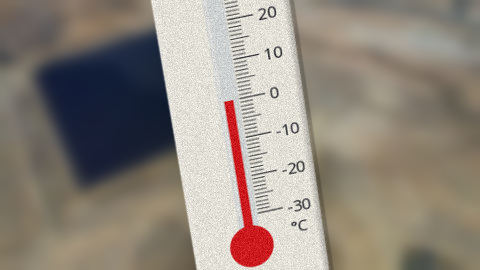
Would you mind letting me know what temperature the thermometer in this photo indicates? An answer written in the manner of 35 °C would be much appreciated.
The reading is 0 °C
